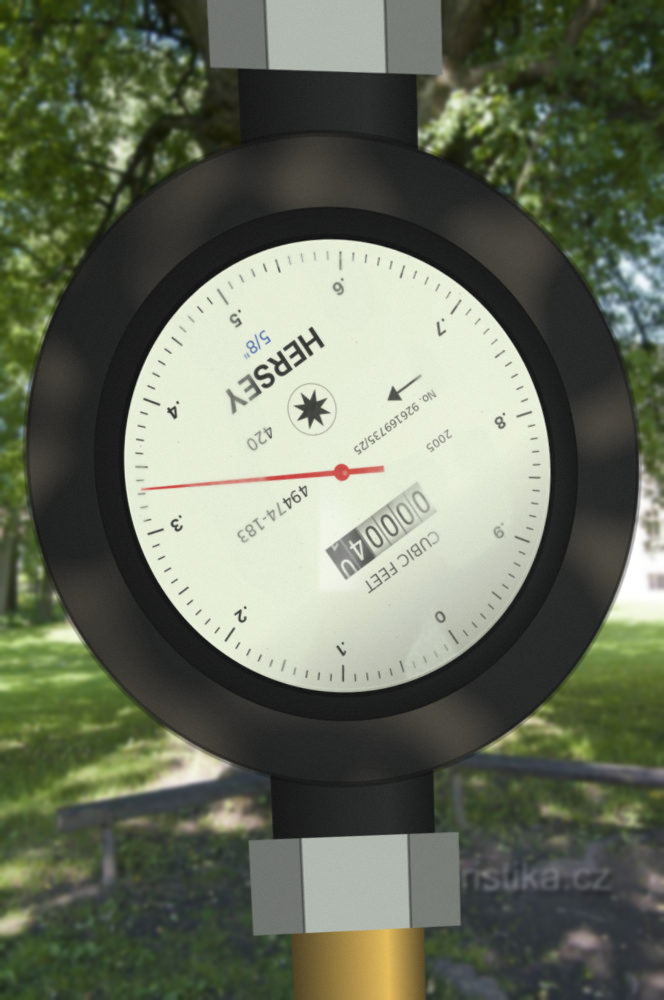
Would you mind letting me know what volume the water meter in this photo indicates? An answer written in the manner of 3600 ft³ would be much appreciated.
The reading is 40.33 ft³
